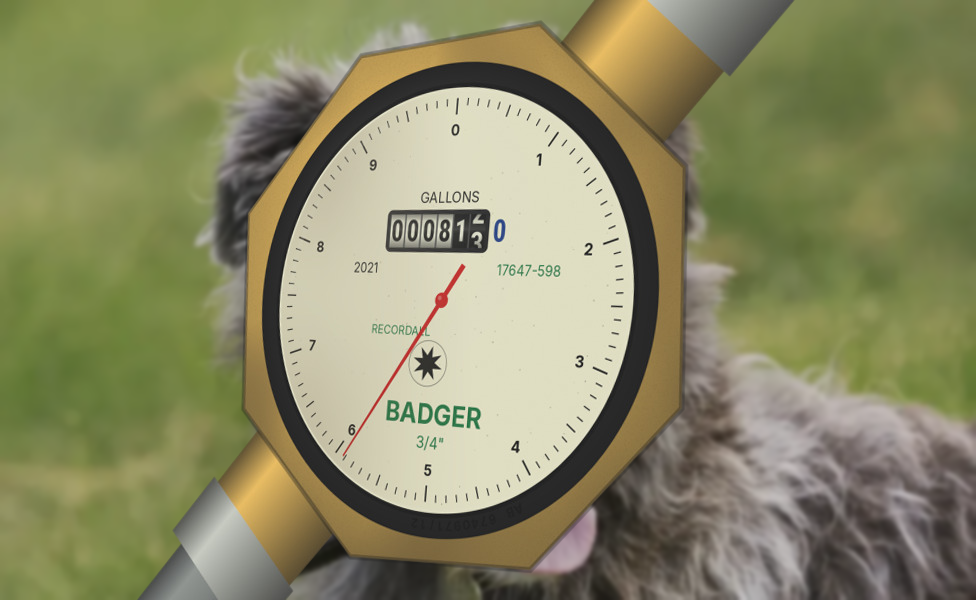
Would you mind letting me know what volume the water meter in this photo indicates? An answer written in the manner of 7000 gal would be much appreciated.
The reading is 8125.9 gal
